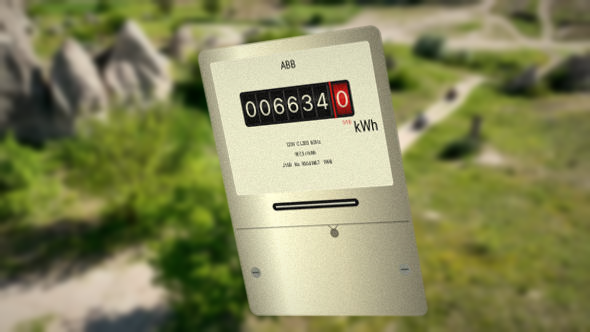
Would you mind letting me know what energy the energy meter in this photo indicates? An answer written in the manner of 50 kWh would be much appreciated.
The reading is 6634.0 kWh
